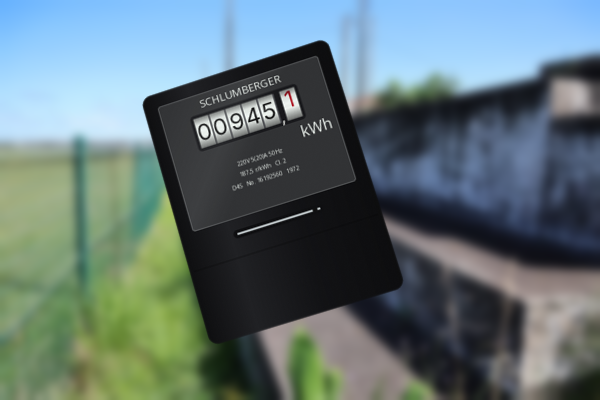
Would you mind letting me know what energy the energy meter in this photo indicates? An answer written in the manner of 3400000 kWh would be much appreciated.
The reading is 945.1 kWh
